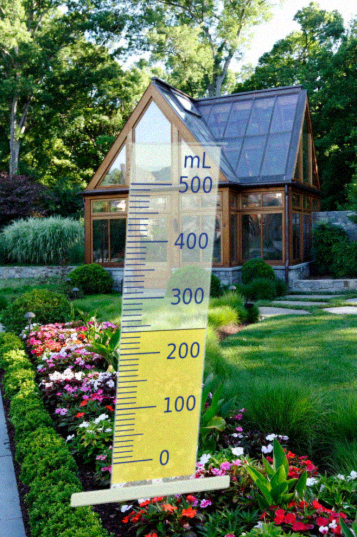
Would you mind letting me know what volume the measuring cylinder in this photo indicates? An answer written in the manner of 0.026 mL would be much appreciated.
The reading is 240 mL
